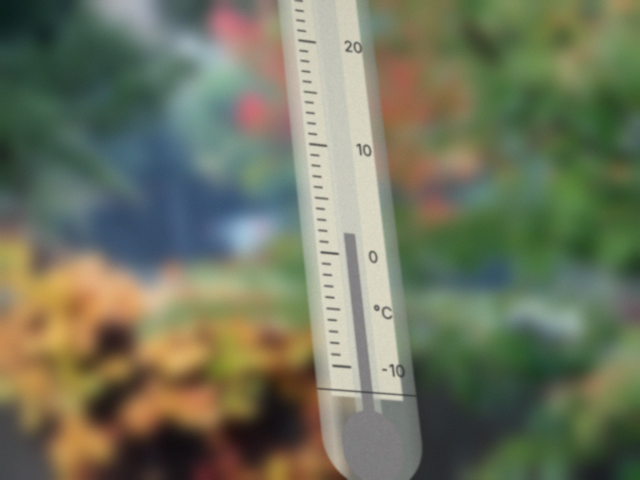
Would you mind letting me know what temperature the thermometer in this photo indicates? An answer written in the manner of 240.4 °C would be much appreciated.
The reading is 2 °C
